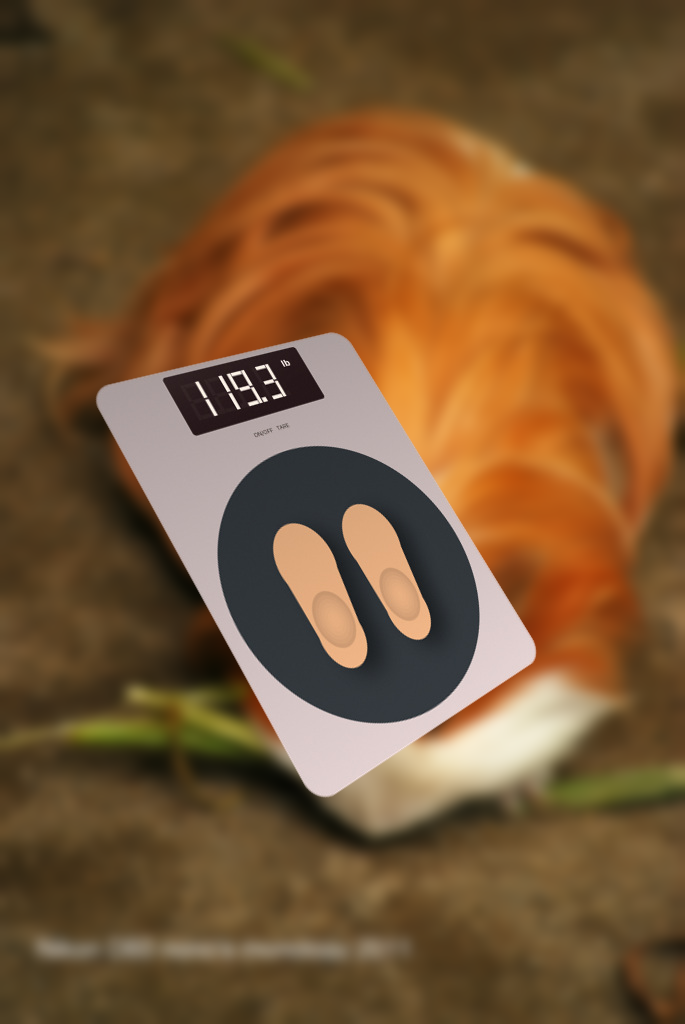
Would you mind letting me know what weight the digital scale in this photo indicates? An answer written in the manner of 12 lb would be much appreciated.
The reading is 119.3 lb
